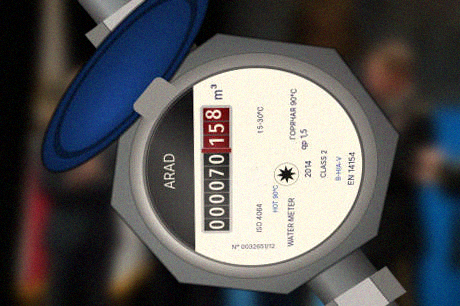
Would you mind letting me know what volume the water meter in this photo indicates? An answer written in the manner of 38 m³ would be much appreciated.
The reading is 70.158 m³
